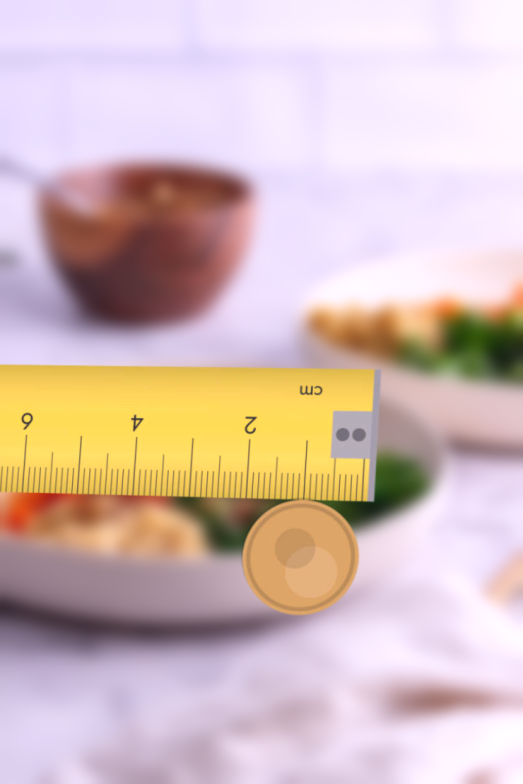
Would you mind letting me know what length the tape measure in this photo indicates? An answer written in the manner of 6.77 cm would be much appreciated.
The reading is 2 cm
